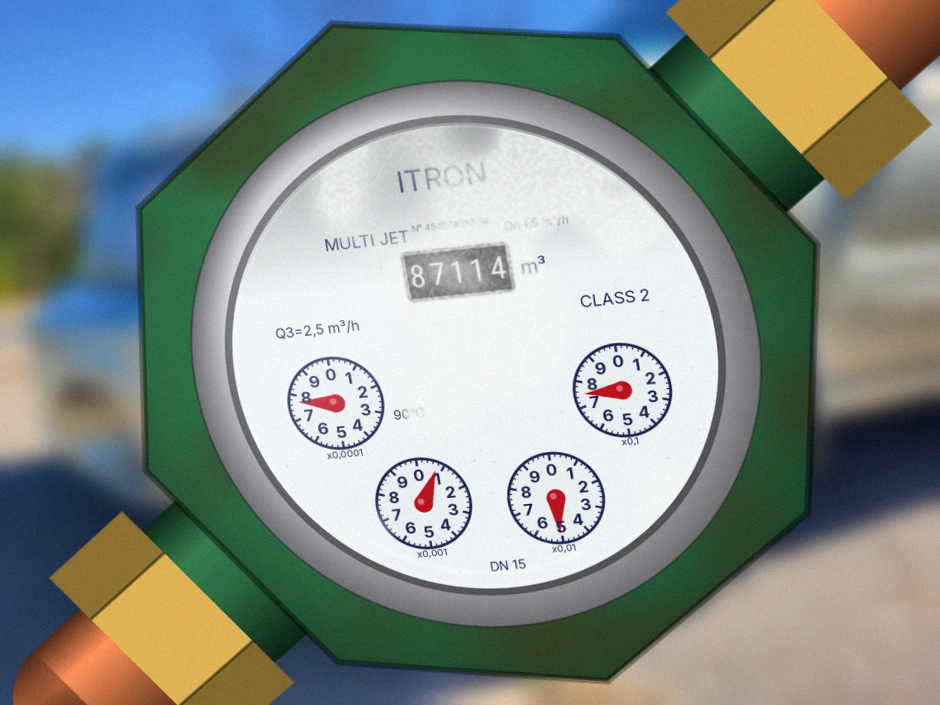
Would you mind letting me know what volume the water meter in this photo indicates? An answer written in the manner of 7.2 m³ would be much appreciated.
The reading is 87114.7507 m³
